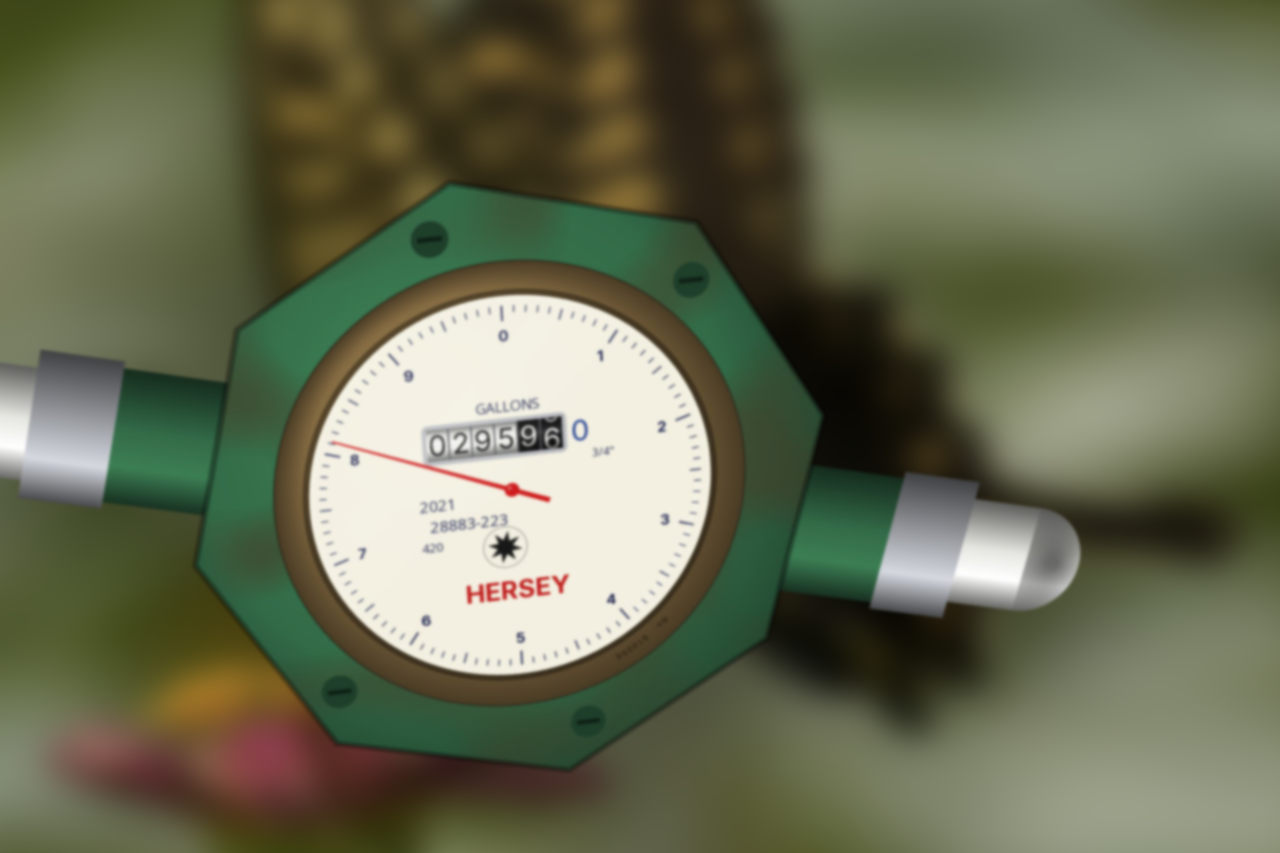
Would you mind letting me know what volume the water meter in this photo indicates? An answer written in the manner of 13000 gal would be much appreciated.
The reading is 295958.1 gal
